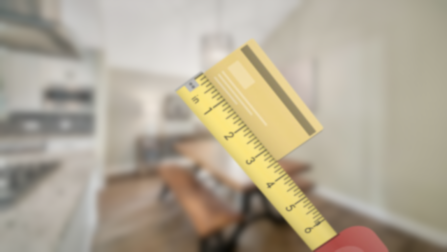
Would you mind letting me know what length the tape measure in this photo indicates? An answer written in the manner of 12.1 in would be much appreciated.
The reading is 3.5 in
